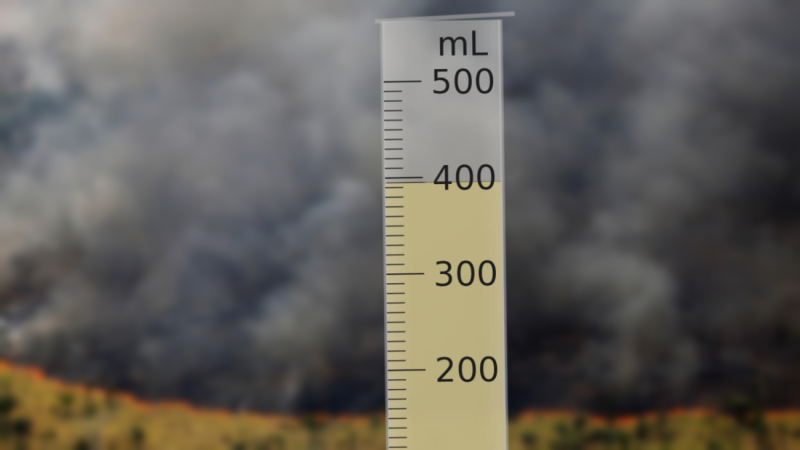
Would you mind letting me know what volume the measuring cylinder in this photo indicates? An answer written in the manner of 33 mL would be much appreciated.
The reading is 395 mL
